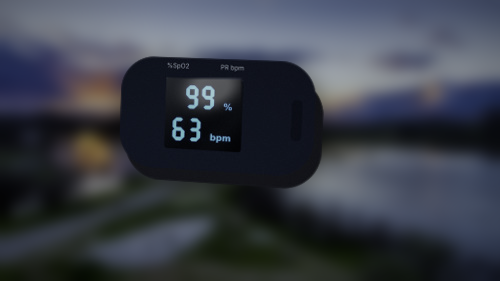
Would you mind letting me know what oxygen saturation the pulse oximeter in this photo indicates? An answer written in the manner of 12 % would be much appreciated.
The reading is 99 %
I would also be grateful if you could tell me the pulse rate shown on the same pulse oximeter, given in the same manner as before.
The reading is 63 bpm
